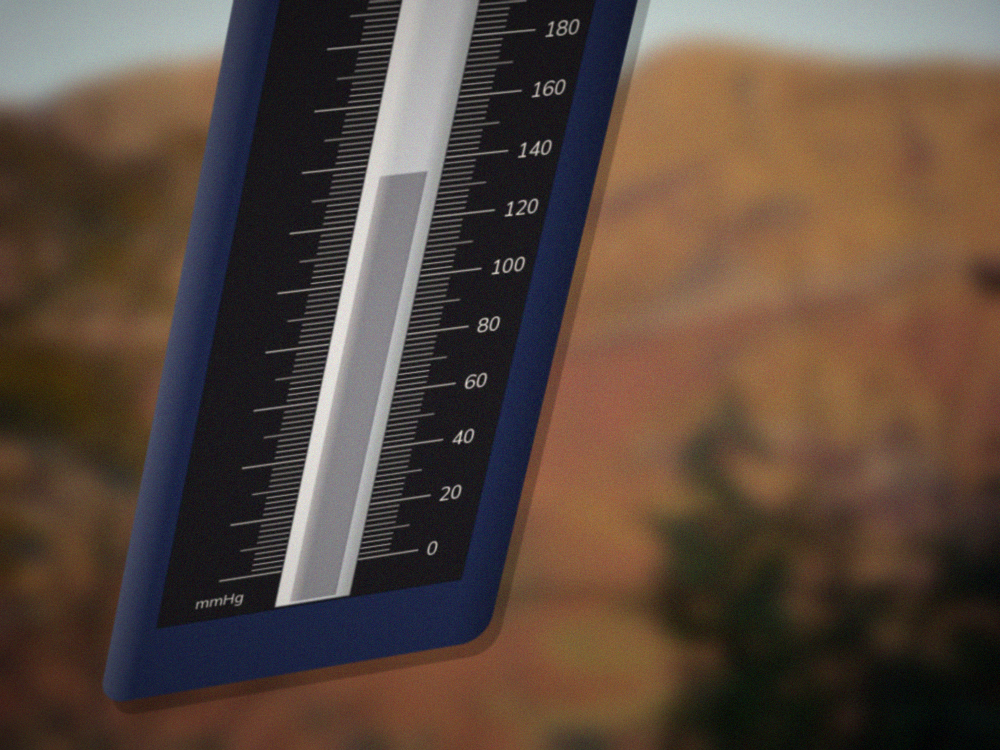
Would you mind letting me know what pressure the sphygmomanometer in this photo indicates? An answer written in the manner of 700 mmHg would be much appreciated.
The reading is 136 mmHg
